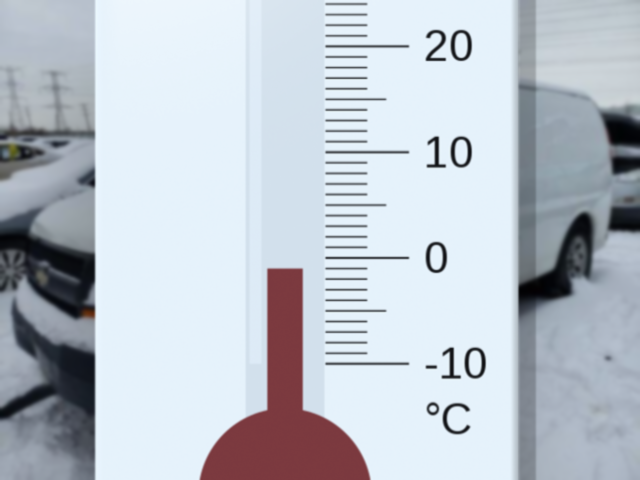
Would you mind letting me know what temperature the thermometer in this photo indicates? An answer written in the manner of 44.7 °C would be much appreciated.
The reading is -1 °C
